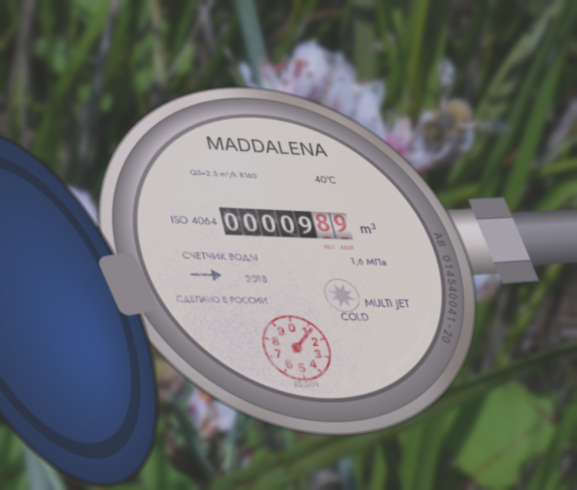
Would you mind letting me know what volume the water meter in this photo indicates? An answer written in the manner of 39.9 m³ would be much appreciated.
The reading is 9.891 m³
